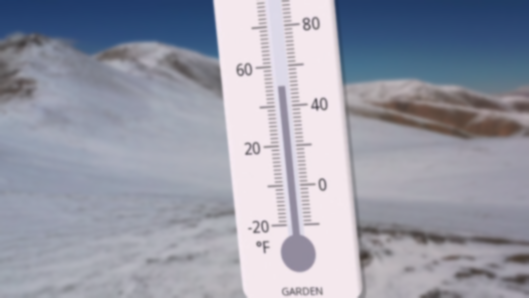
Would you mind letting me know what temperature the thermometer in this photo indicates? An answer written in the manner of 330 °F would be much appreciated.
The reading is 50 °F
